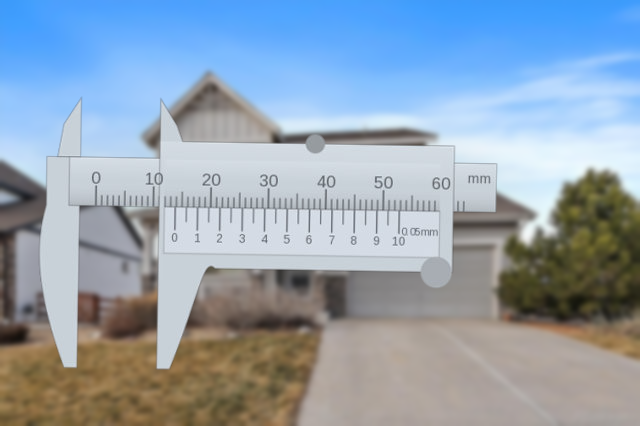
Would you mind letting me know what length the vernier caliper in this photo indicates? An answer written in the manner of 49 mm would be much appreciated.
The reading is 13.8 mm
